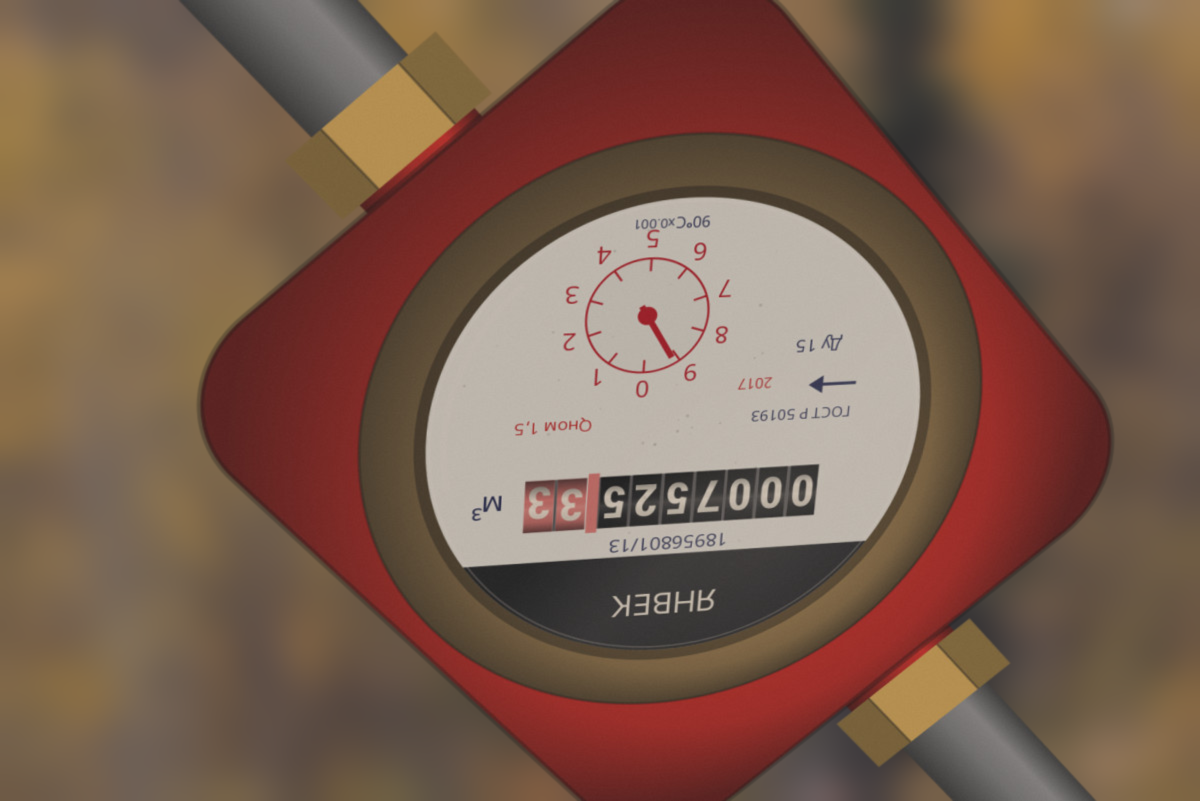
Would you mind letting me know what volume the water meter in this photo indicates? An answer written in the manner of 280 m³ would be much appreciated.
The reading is 7525.329 m³
